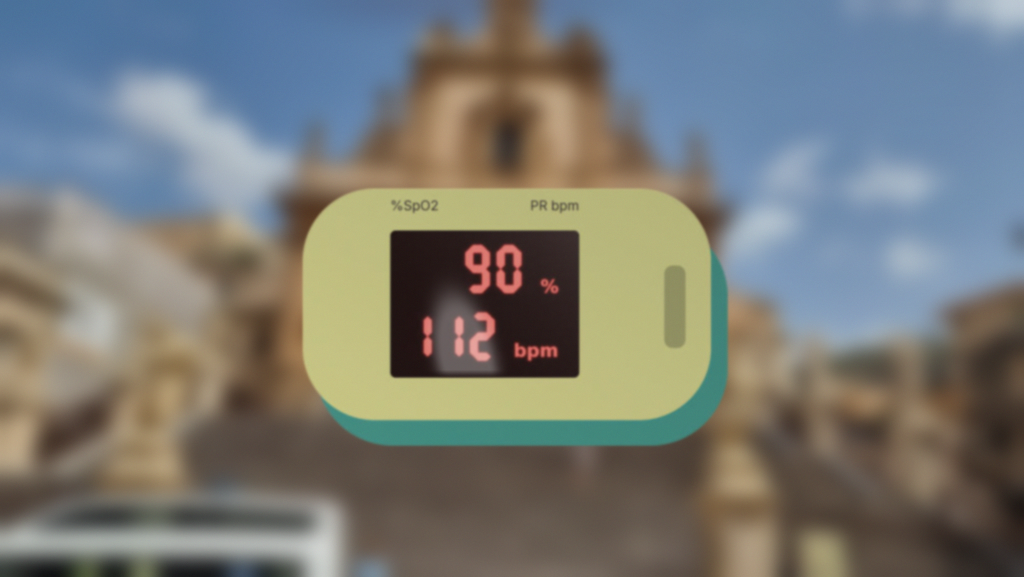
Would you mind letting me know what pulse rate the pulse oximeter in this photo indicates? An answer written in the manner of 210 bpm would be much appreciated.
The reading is 112 bpm
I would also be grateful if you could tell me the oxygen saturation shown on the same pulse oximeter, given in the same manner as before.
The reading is 90 %
